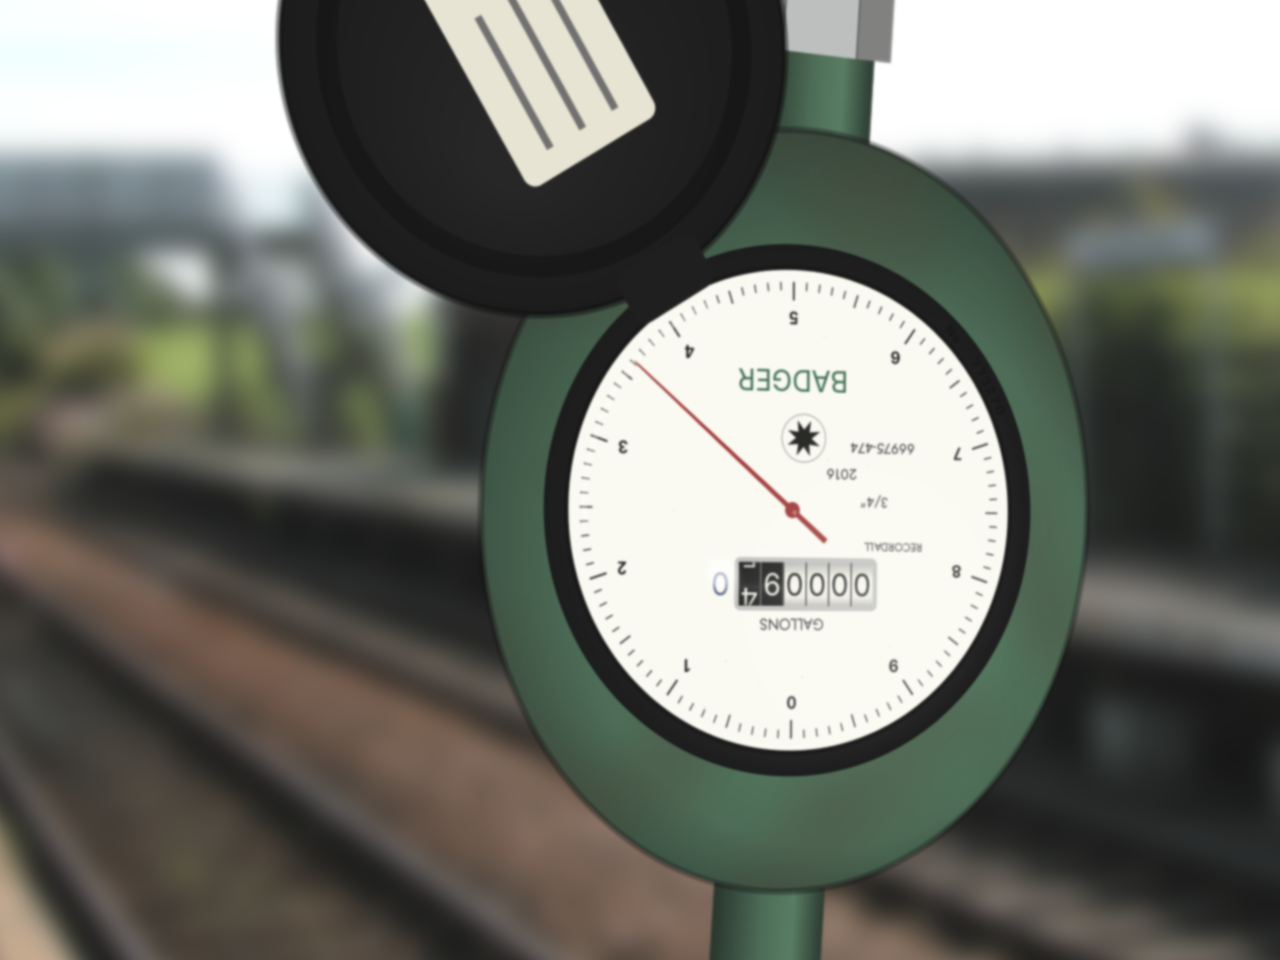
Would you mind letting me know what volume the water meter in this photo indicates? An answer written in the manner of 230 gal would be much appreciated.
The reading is 943.6 gal
